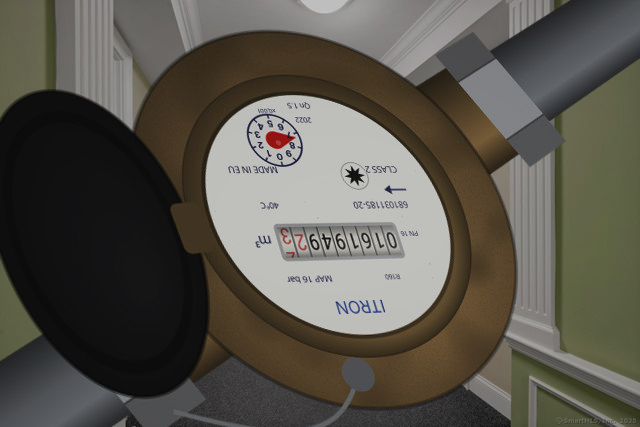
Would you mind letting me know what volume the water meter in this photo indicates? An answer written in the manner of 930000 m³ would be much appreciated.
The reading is 161949.227 m³
